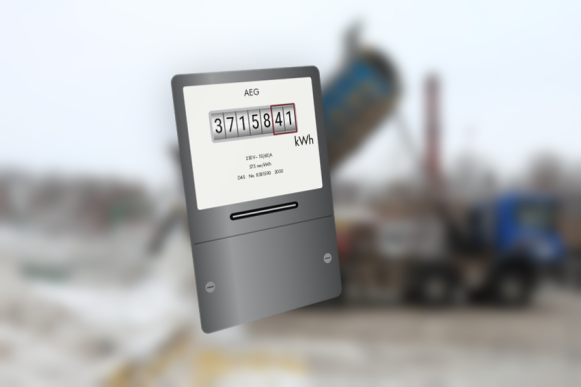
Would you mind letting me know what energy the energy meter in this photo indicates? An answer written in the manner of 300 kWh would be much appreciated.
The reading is 37158.41 kWh
